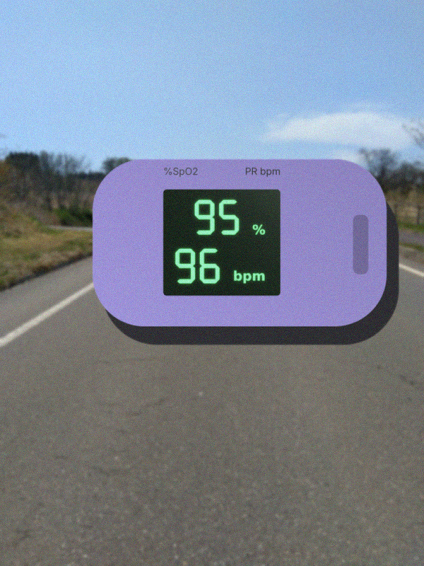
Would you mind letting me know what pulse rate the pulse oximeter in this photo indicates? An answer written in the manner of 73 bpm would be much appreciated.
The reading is 96 bpm
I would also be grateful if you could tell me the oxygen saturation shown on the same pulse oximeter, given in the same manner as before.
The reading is 95 %
